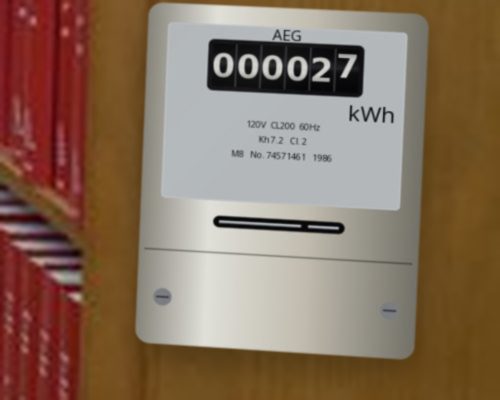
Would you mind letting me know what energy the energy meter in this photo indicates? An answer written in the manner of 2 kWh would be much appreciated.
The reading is 27 kWh
